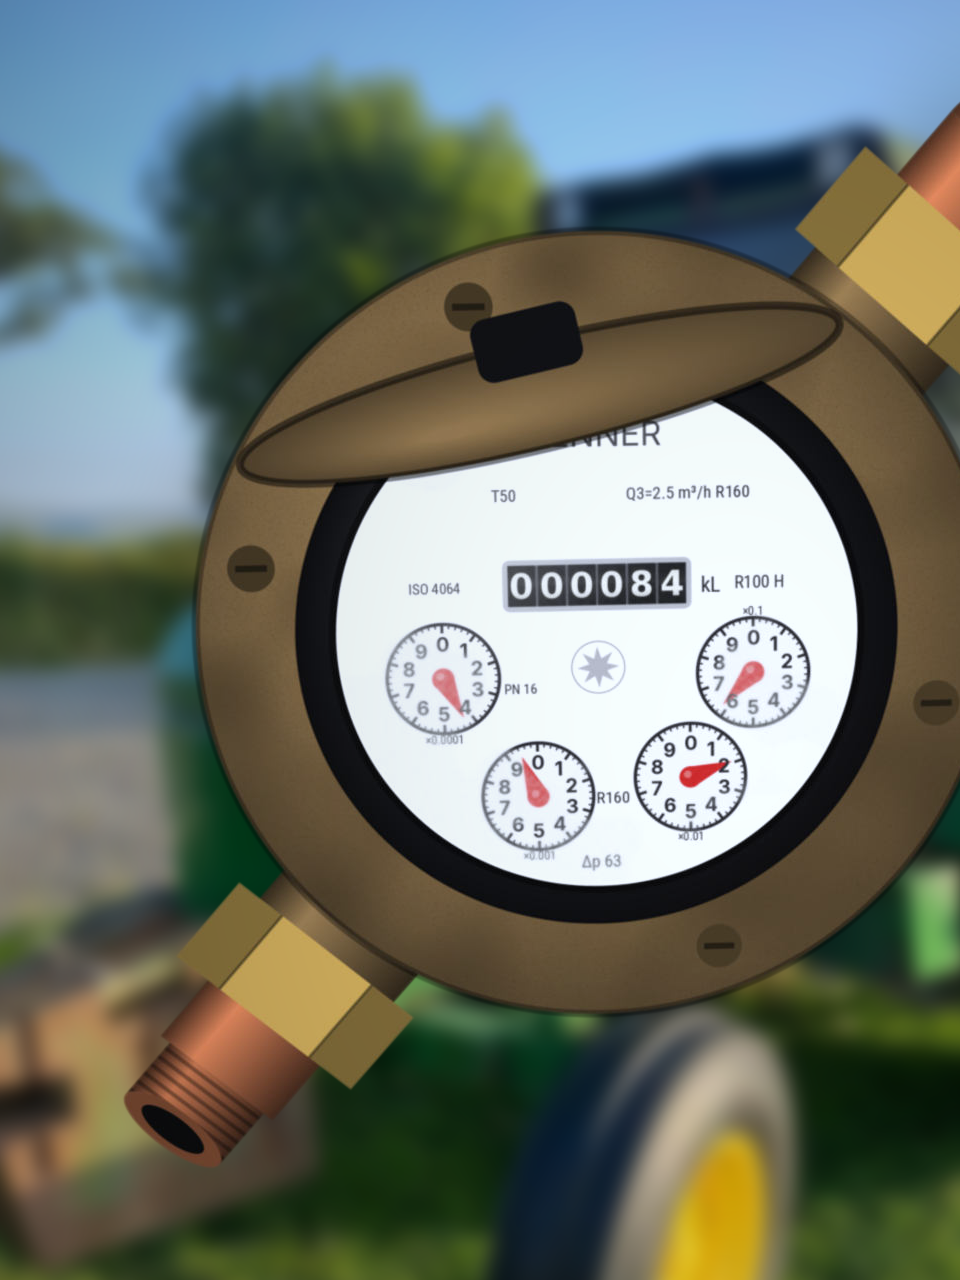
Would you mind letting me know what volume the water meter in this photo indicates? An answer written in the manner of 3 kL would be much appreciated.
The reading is 84.6194 kL
